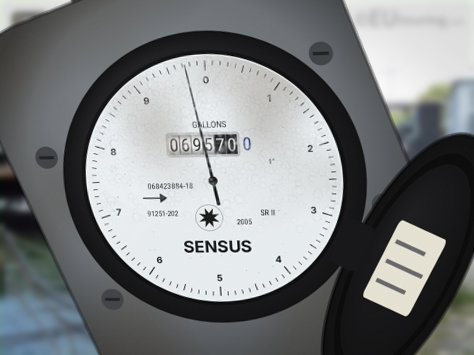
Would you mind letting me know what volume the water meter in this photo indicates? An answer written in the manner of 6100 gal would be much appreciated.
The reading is 695699.7 gal
